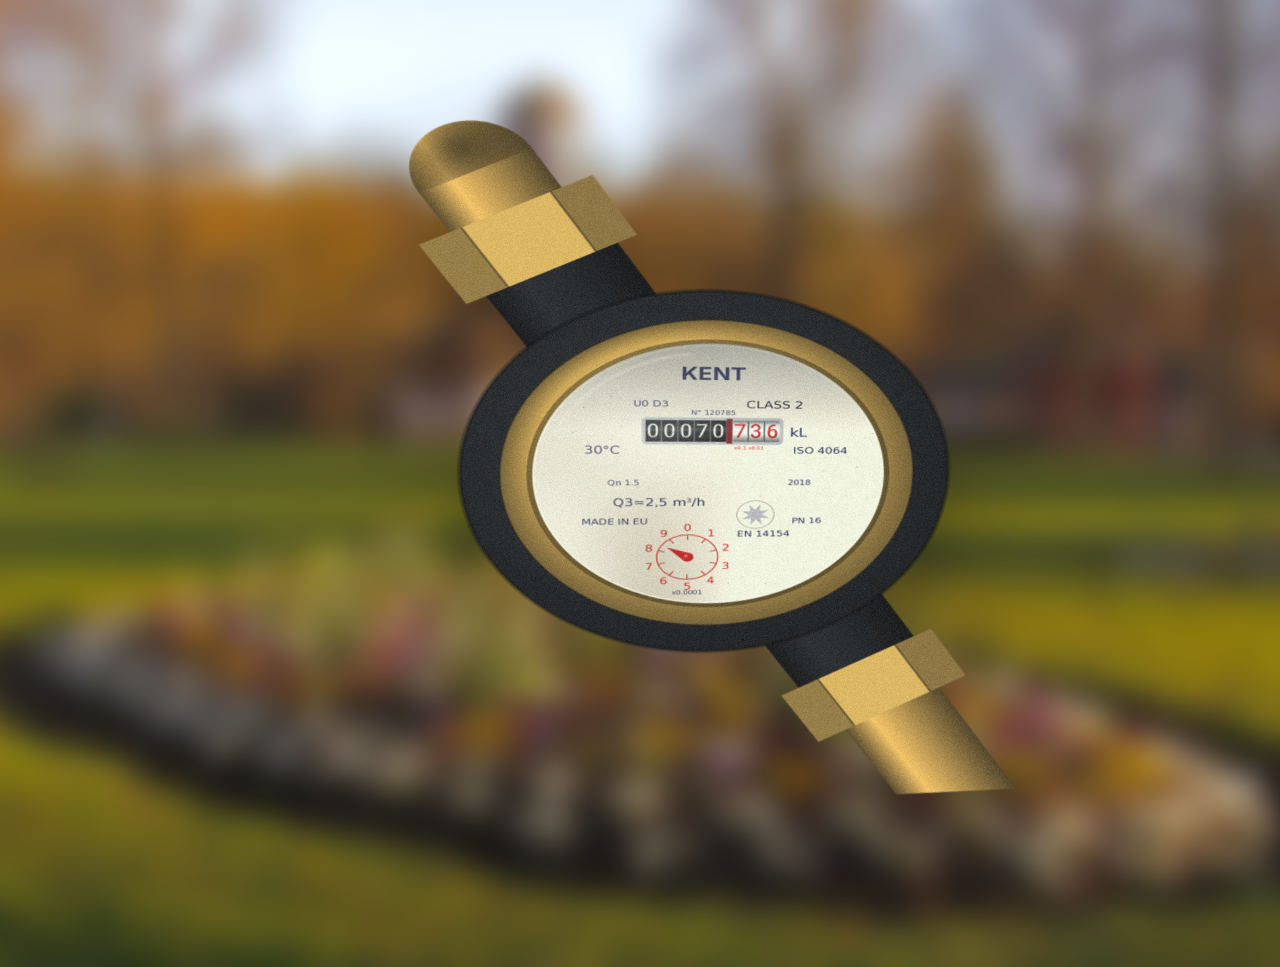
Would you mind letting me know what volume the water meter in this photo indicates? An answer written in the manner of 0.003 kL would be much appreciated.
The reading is 70.7368 kL
